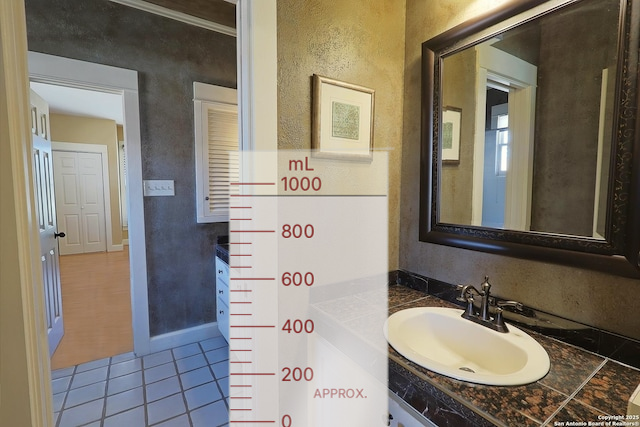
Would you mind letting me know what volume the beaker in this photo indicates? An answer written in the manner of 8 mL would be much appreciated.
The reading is 950 mL
